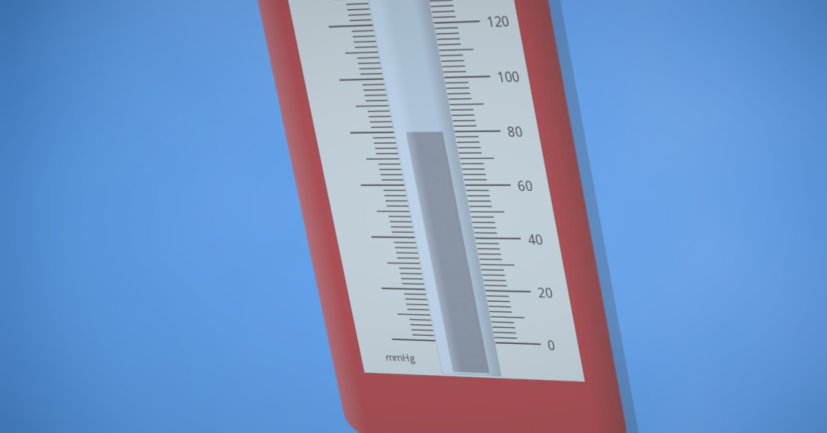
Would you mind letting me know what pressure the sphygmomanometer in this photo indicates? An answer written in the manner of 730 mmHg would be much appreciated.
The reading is 80 mmHg
